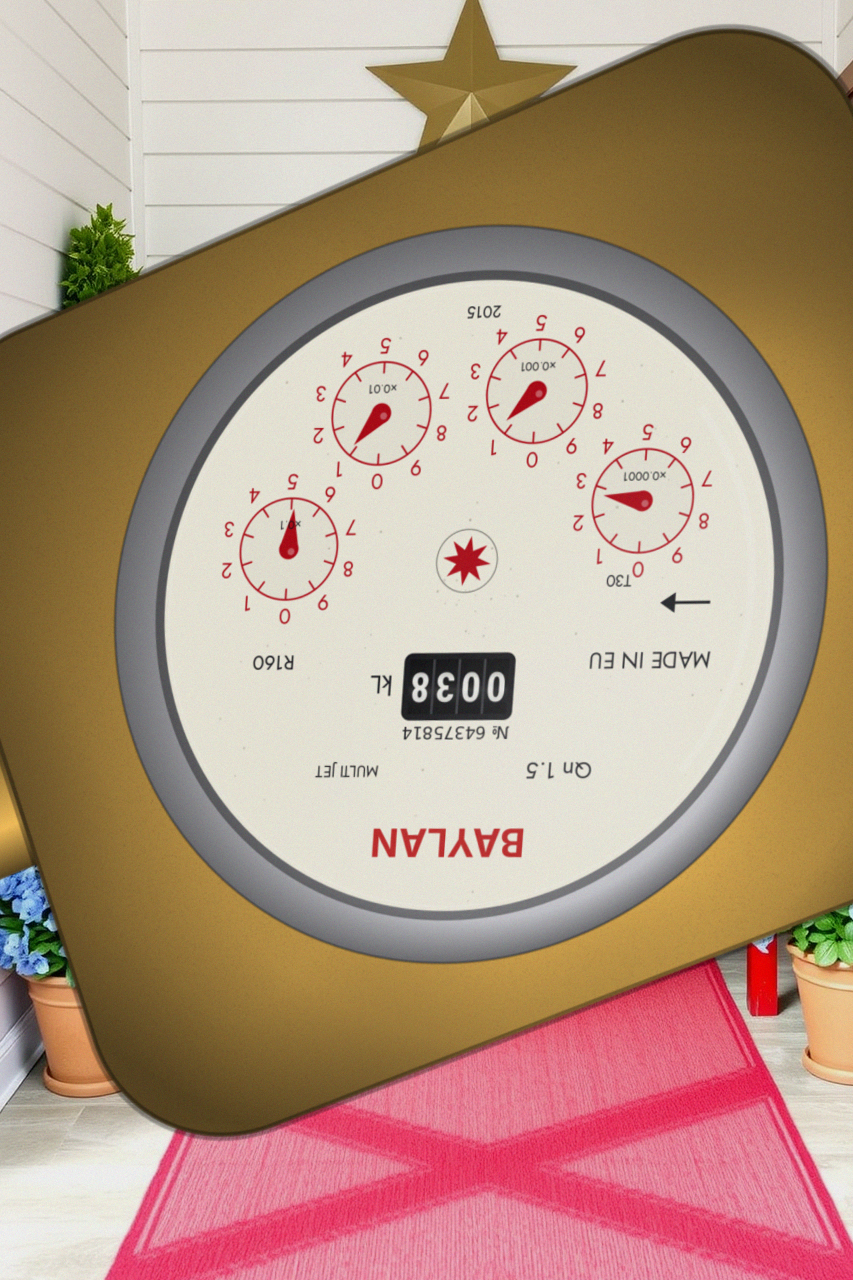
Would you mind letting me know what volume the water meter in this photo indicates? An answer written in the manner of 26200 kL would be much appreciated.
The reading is 38.5112 kL
